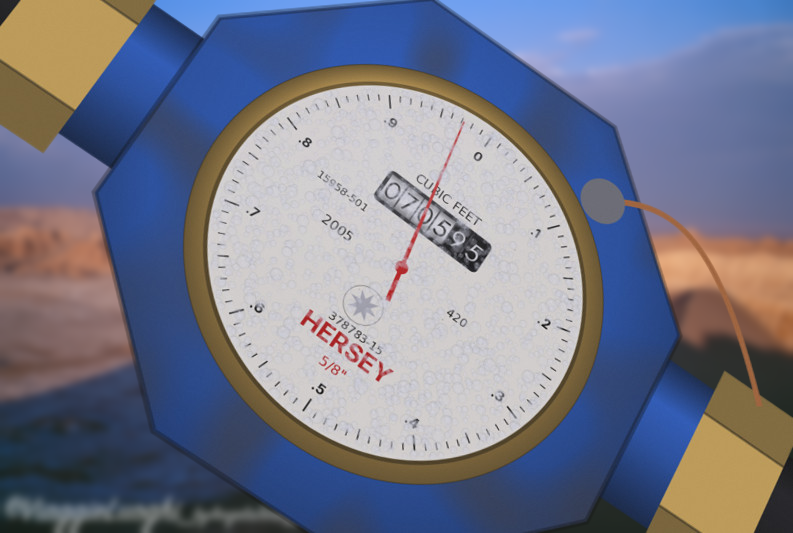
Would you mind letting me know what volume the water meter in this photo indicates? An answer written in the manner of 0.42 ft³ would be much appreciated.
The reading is 70594.97 ft³
